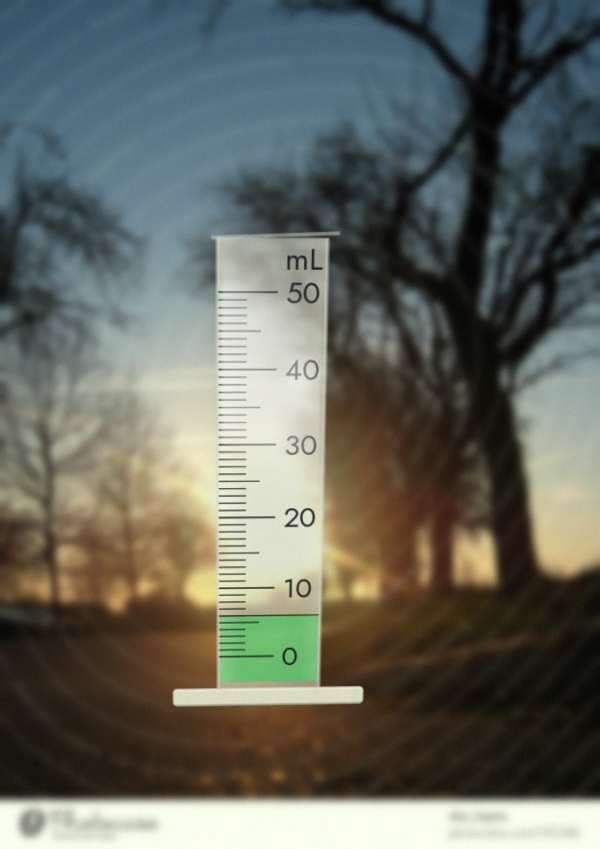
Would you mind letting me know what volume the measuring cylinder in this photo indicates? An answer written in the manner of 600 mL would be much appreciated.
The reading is 6 mL
